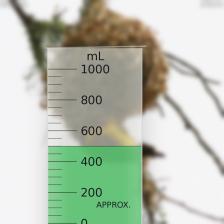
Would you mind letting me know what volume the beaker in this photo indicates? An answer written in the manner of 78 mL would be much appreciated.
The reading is 500 mL
